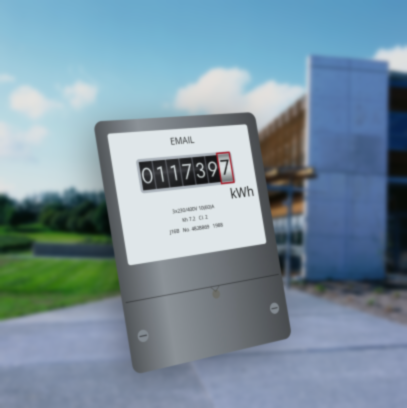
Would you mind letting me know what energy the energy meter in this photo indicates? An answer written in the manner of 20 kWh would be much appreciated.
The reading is 11739.7 kWh
